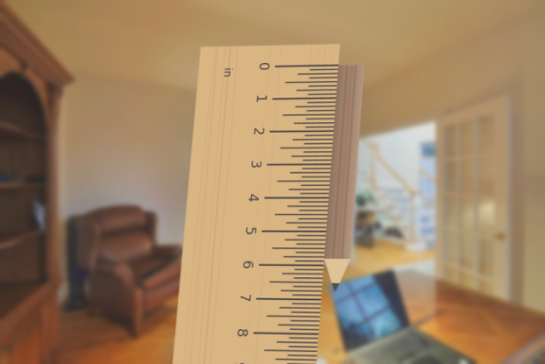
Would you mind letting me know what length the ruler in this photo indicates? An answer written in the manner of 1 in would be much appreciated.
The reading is 6.75 in
